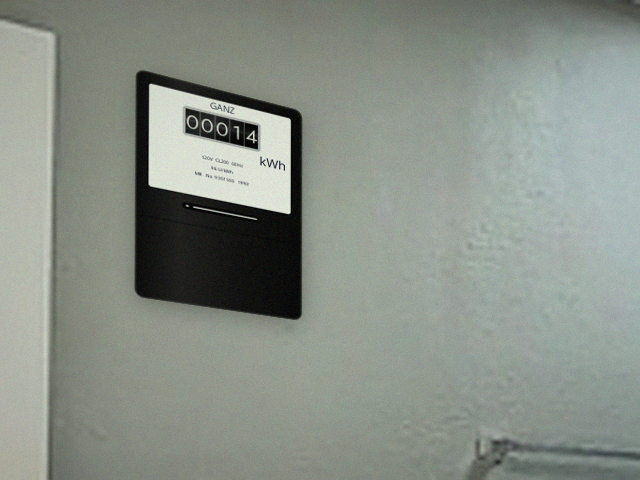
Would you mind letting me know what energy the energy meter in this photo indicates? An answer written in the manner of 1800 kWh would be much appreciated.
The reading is 14 kWh
